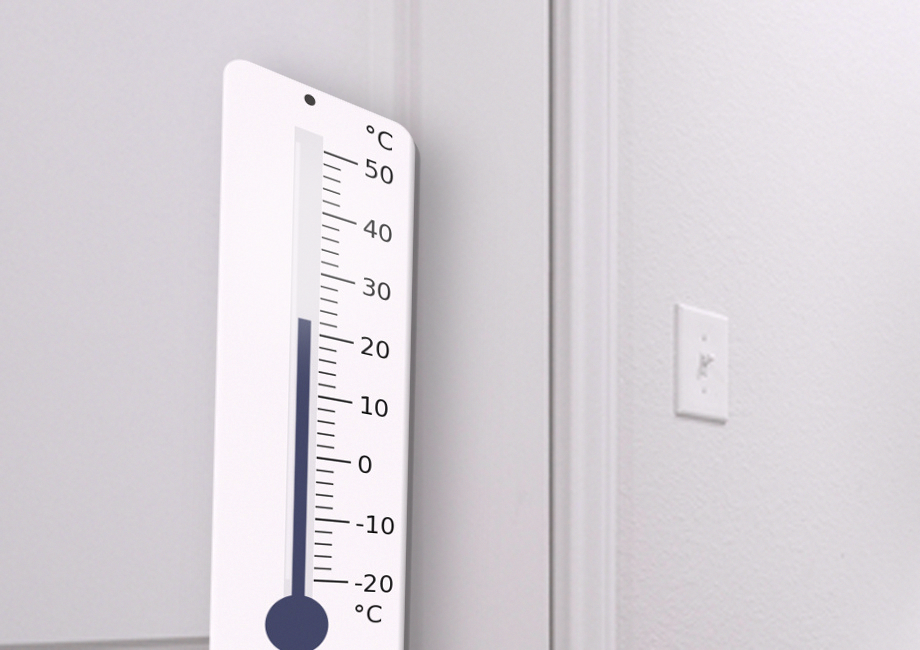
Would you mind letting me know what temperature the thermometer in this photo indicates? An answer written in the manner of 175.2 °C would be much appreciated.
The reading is 22 °C
